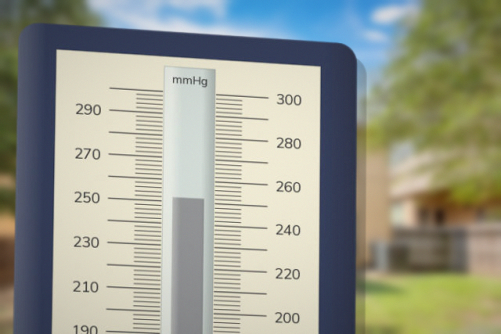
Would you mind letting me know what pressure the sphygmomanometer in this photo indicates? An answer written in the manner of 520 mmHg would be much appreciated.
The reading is 252 mmHg
